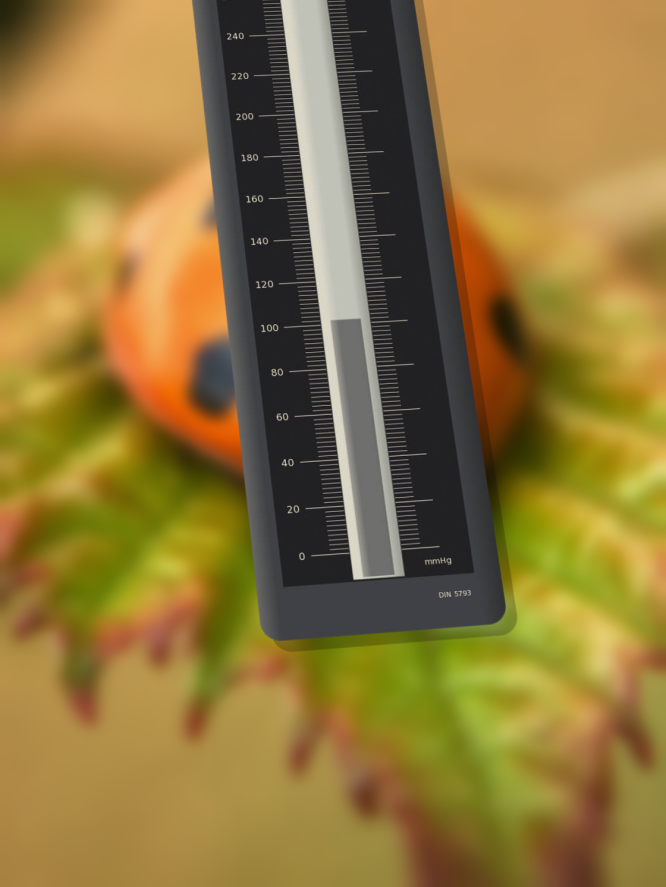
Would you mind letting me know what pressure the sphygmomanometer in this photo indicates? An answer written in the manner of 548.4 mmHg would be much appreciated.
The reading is 102 mmHg
